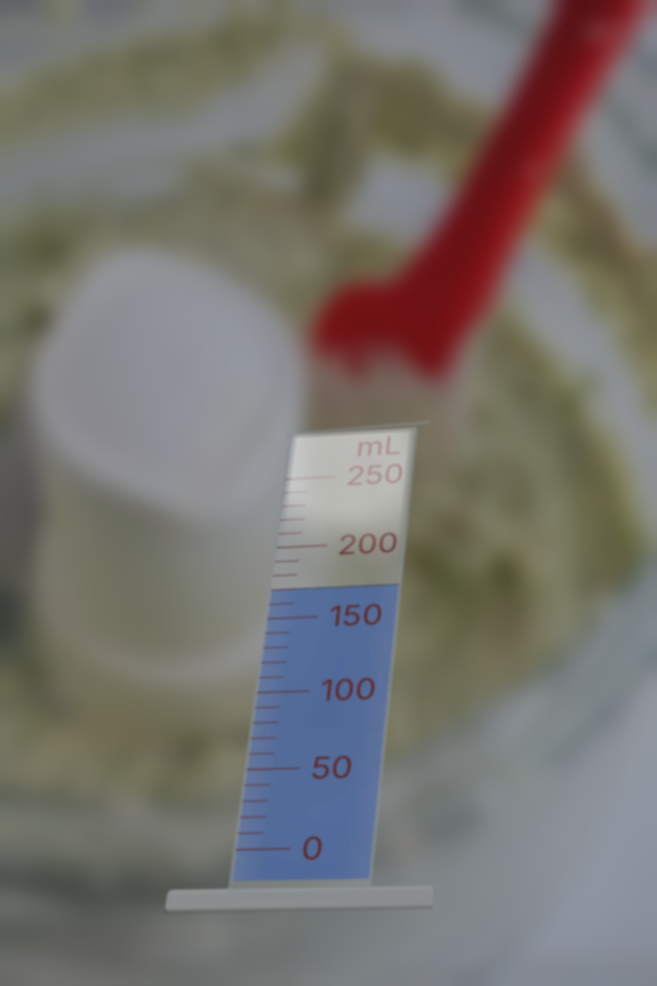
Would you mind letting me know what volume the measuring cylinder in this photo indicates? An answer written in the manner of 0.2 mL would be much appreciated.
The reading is 170 mL
